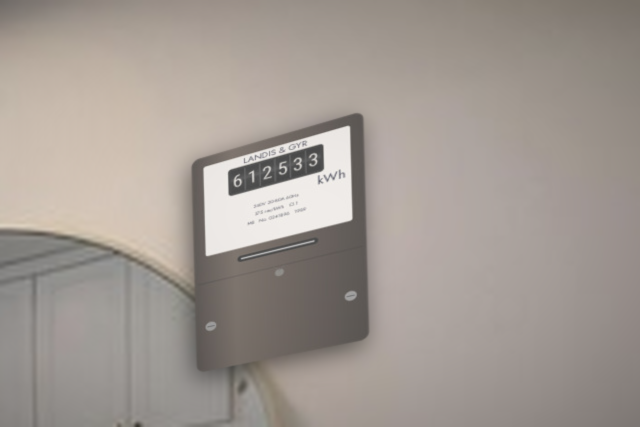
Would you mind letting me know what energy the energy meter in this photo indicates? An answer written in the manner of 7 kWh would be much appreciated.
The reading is 612533 kWh
